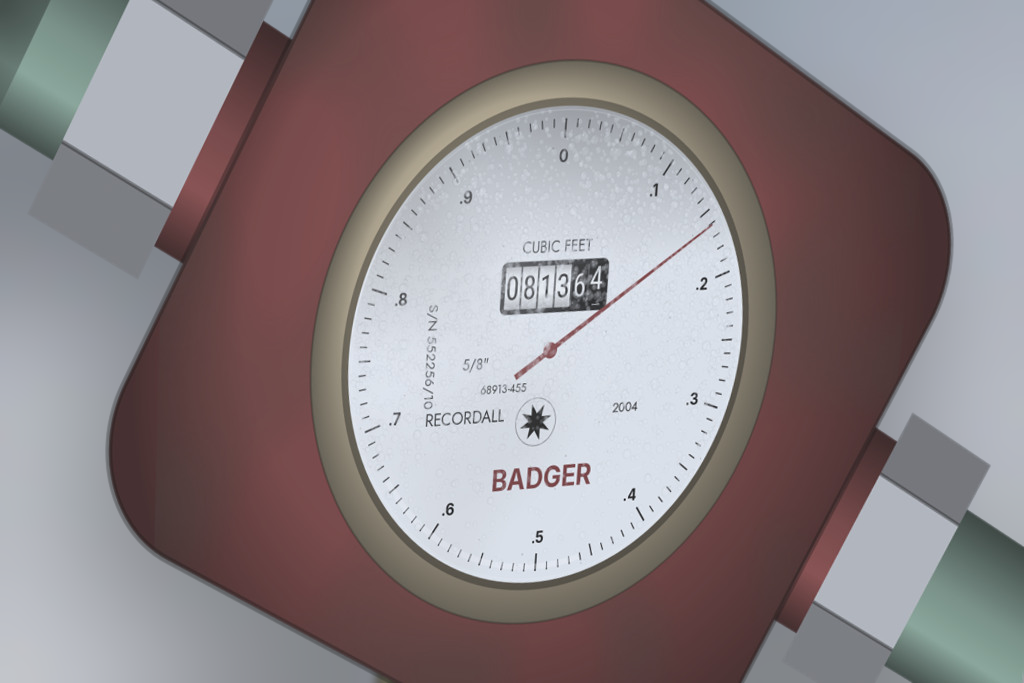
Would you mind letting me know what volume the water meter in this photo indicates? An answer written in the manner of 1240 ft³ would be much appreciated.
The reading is 81364.16 ft³
